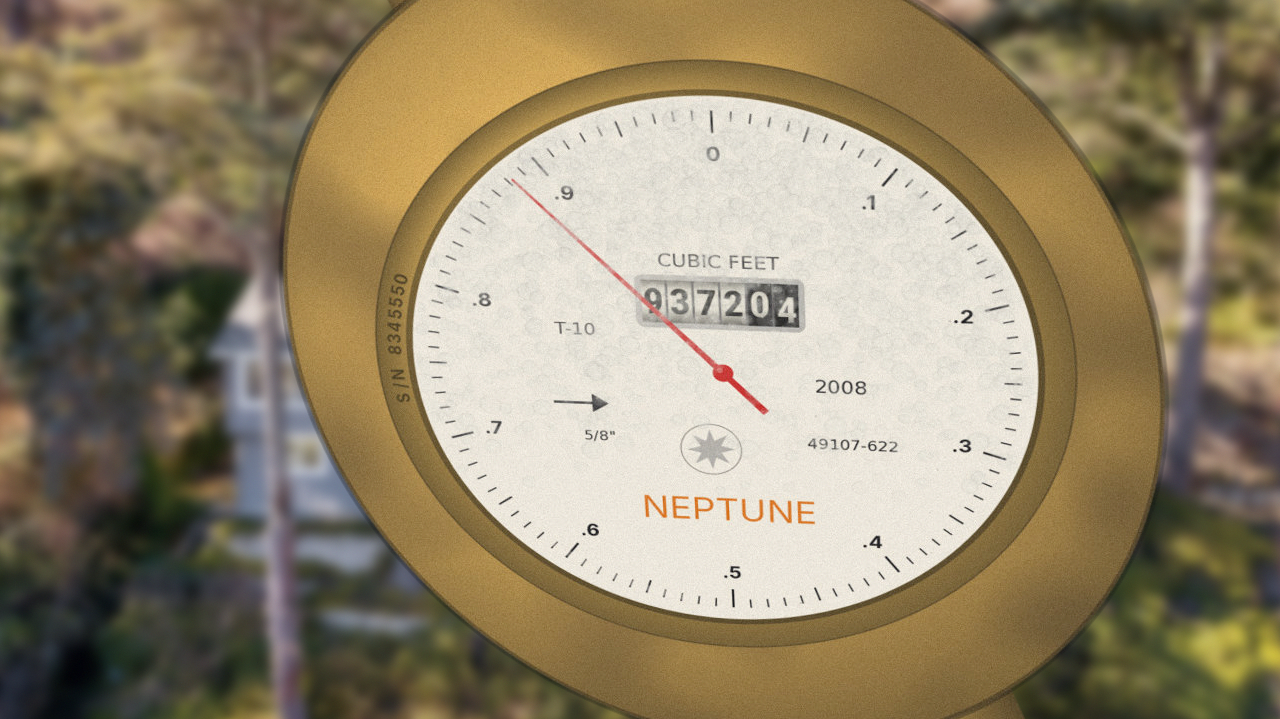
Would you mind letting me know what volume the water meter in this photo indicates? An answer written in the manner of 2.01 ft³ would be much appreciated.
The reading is 937203.88 ft³
